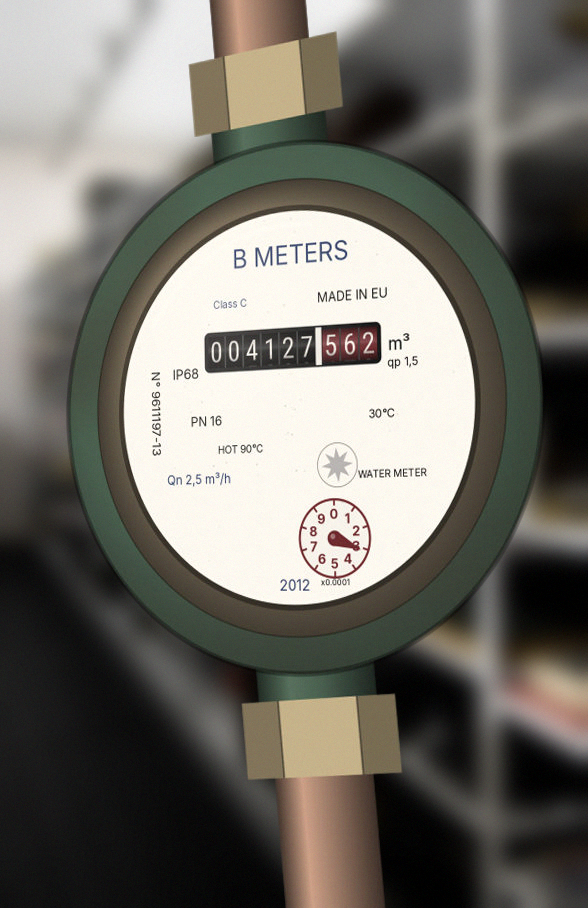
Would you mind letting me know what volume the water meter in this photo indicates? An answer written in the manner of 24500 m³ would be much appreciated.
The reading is 4127.5623 m³
